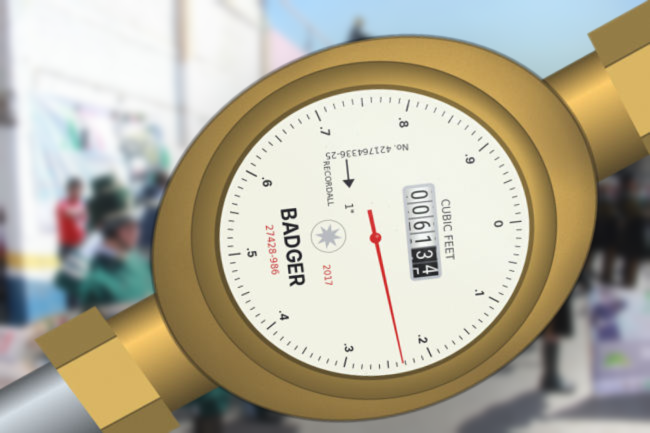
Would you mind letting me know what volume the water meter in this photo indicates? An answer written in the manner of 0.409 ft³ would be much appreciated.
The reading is 6134.23 ft³
